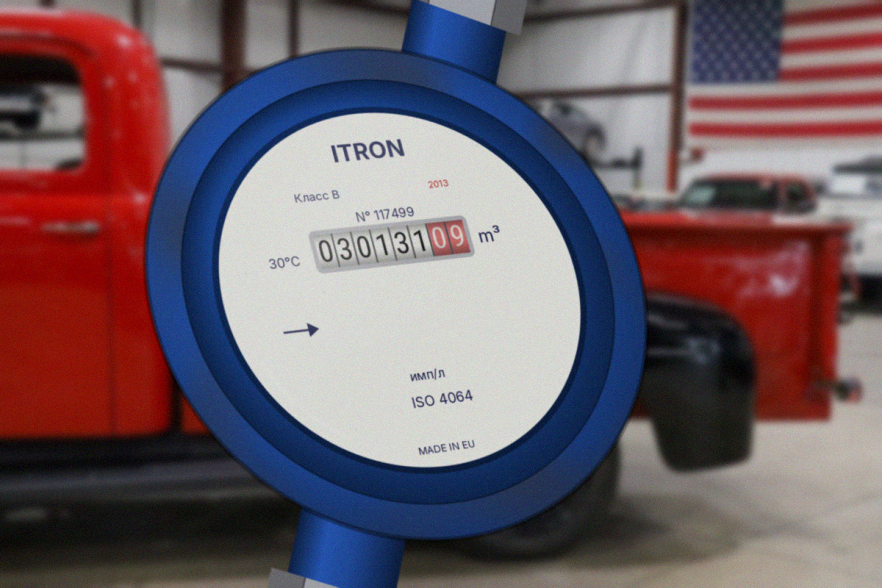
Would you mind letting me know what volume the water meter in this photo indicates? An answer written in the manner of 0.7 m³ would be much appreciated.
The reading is 30131.09 m³
